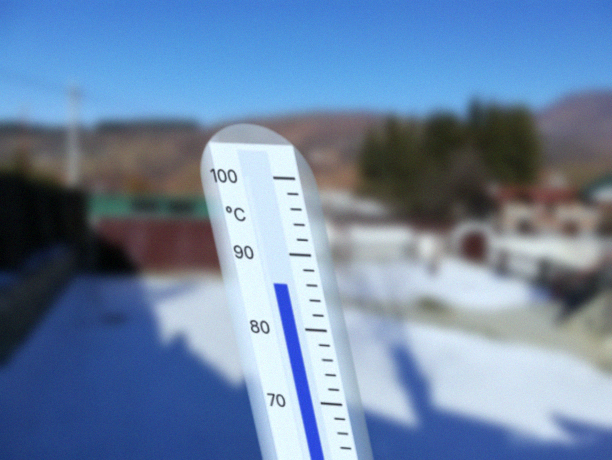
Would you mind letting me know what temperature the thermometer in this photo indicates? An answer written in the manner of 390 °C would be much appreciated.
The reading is 86 °C
